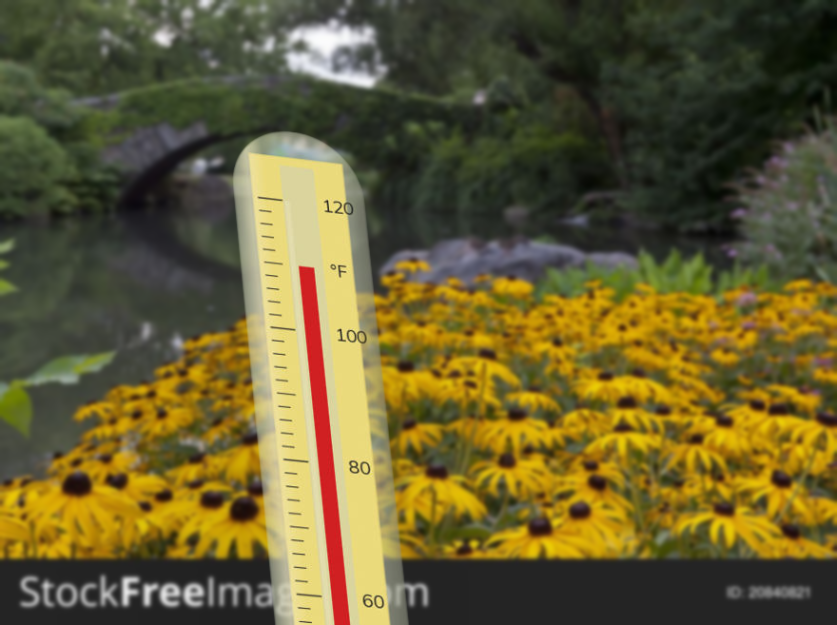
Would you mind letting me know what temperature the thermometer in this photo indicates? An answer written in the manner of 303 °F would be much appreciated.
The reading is 110 °F
